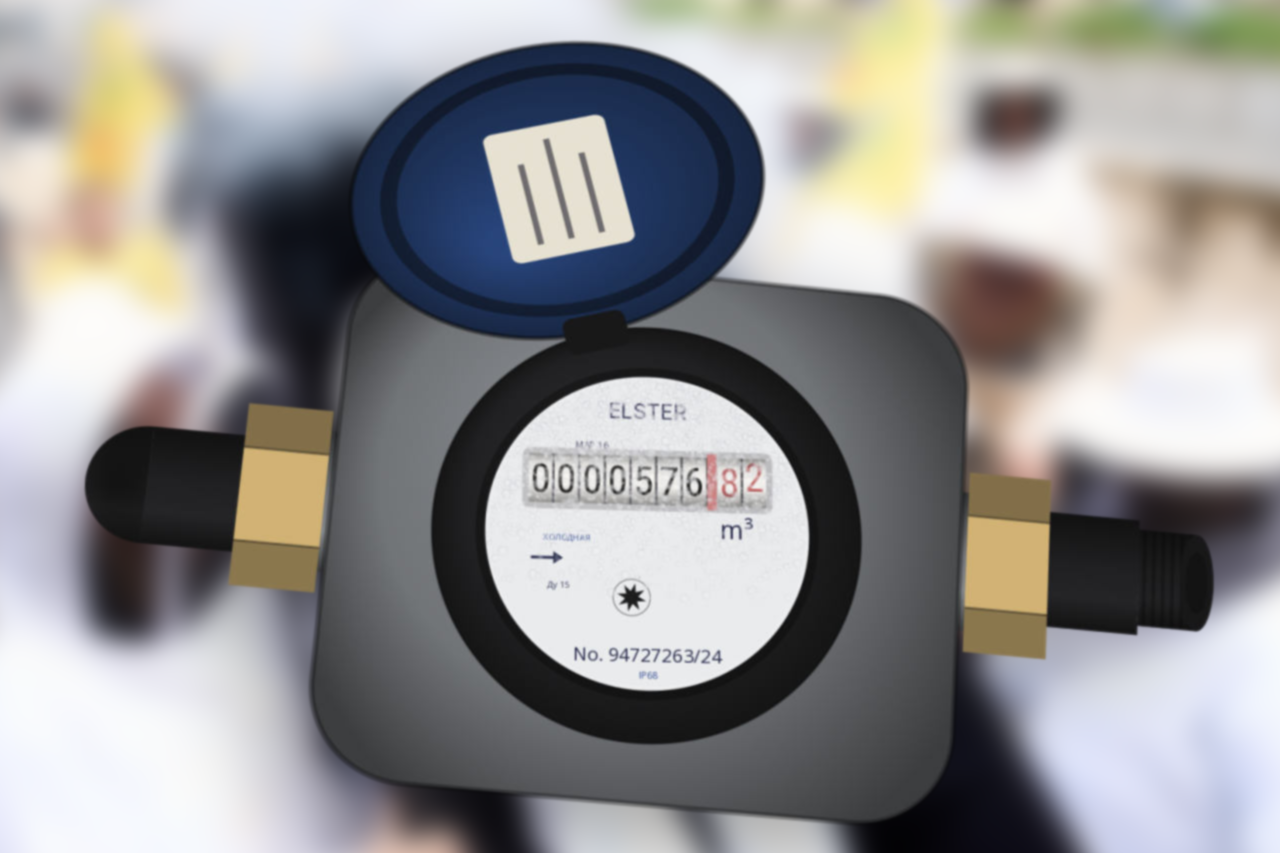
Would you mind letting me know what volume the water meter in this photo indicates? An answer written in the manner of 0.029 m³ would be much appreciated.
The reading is 576.82 m³
